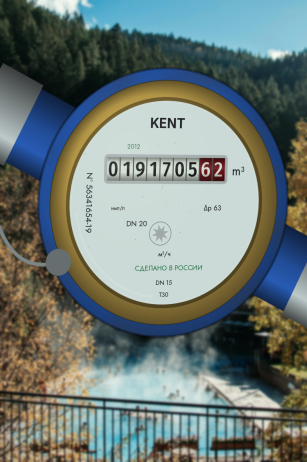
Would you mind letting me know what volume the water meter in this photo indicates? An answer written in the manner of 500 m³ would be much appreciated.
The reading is 191705.62 m³
